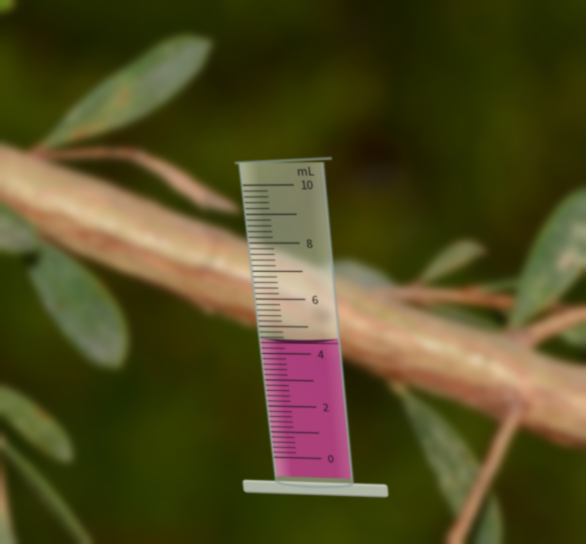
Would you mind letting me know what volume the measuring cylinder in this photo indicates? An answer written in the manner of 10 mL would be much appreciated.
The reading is 4.4 mL
